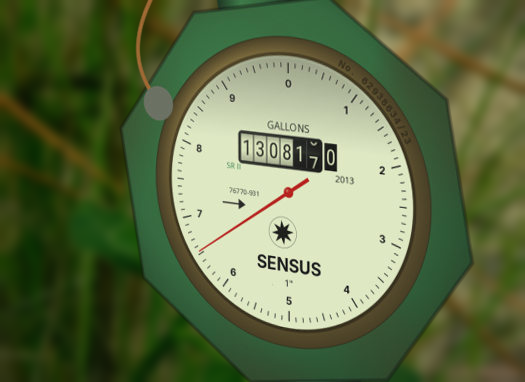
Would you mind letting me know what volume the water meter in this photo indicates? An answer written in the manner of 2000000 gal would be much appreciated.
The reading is 1308166.5 gal
